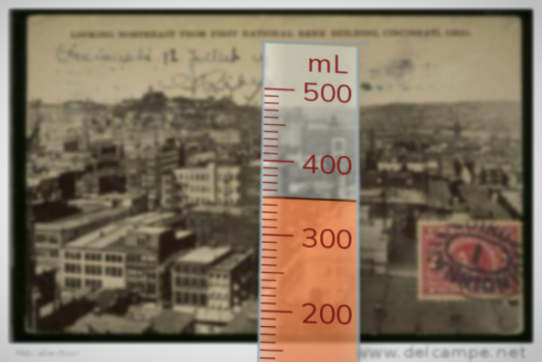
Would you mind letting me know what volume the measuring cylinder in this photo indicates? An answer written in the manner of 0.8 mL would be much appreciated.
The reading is 350 mL
